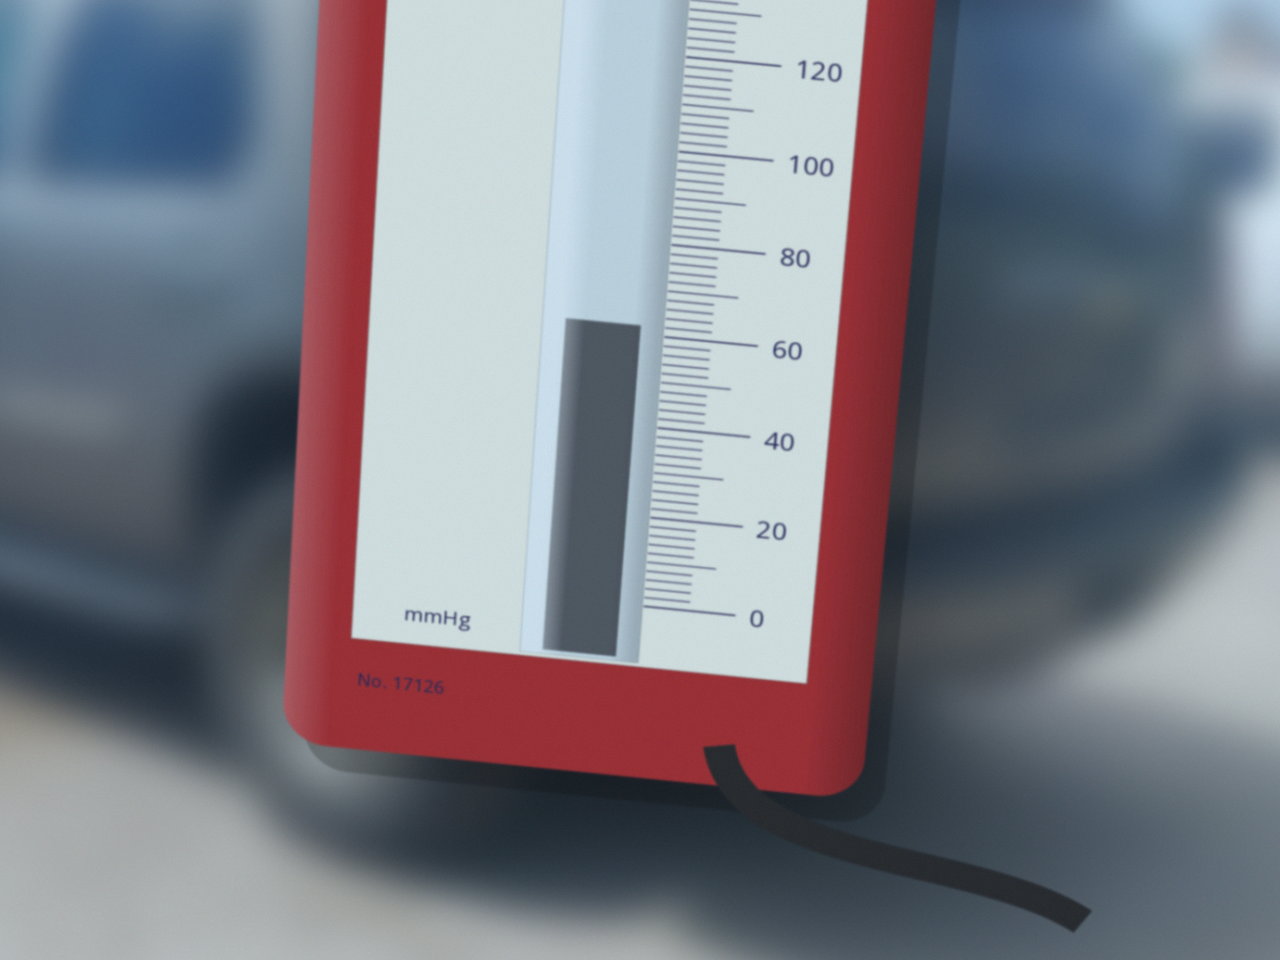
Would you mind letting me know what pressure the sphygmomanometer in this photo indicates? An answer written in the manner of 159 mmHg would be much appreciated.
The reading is 62 mmHg
